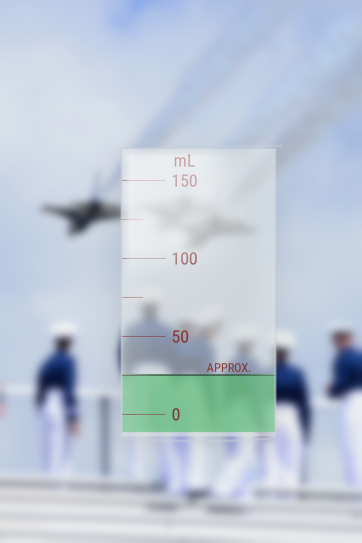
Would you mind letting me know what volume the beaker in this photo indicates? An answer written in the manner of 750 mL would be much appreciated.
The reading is 25 mL
